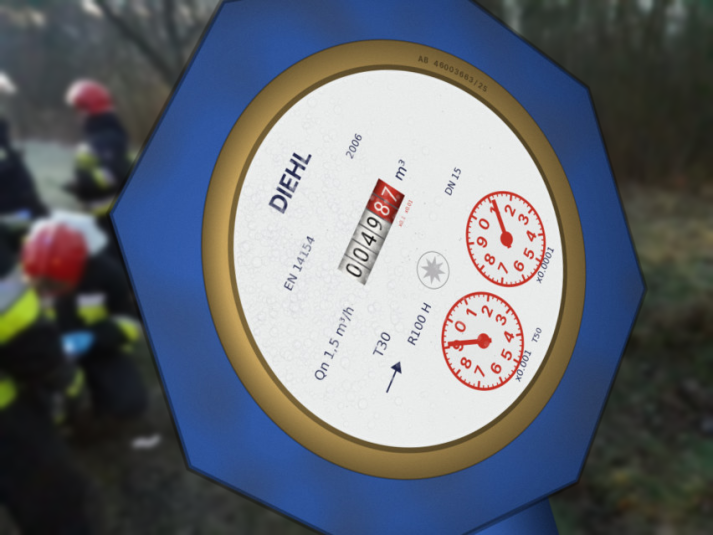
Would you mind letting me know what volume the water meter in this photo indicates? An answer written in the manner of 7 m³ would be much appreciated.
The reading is 49.8691 m³
